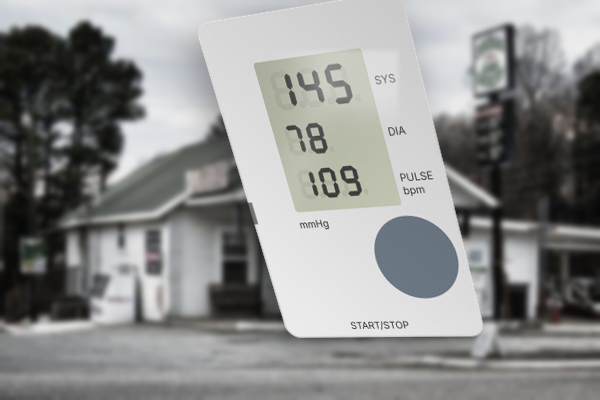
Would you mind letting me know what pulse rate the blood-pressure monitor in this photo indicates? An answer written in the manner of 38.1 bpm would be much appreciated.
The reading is 109 bpm
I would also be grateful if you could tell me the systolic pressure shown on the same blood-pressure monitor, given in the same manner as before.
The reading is 145 mmHg
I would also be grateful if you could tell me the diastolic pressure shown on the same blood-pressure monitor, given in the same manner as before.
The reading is 78 mmHg
